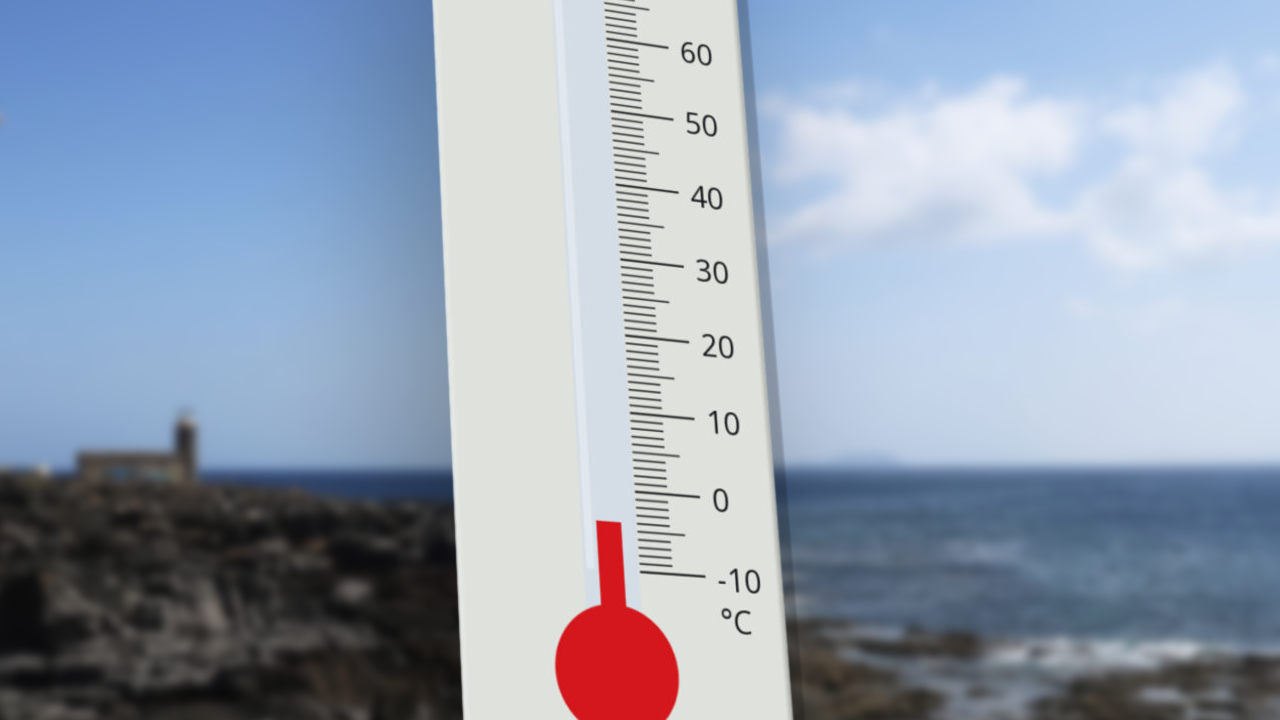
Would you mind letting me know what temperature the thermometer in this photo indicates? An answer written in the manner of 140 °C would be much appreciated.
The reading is -4 °C
